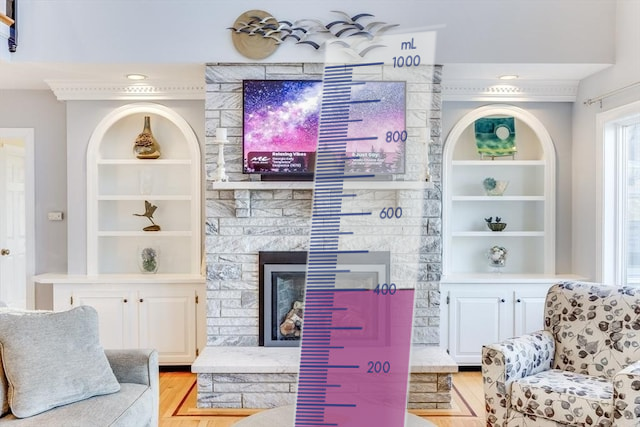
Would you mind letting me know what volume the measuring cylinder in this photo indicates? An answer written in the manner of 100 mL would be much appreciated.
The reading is 400 mL
